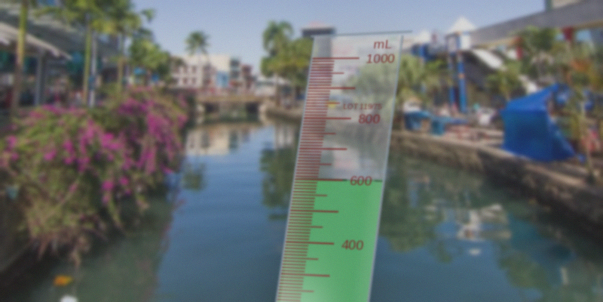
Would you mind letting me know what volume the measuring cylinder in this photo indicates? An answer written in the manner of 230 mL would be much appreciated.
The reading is 600 mL
